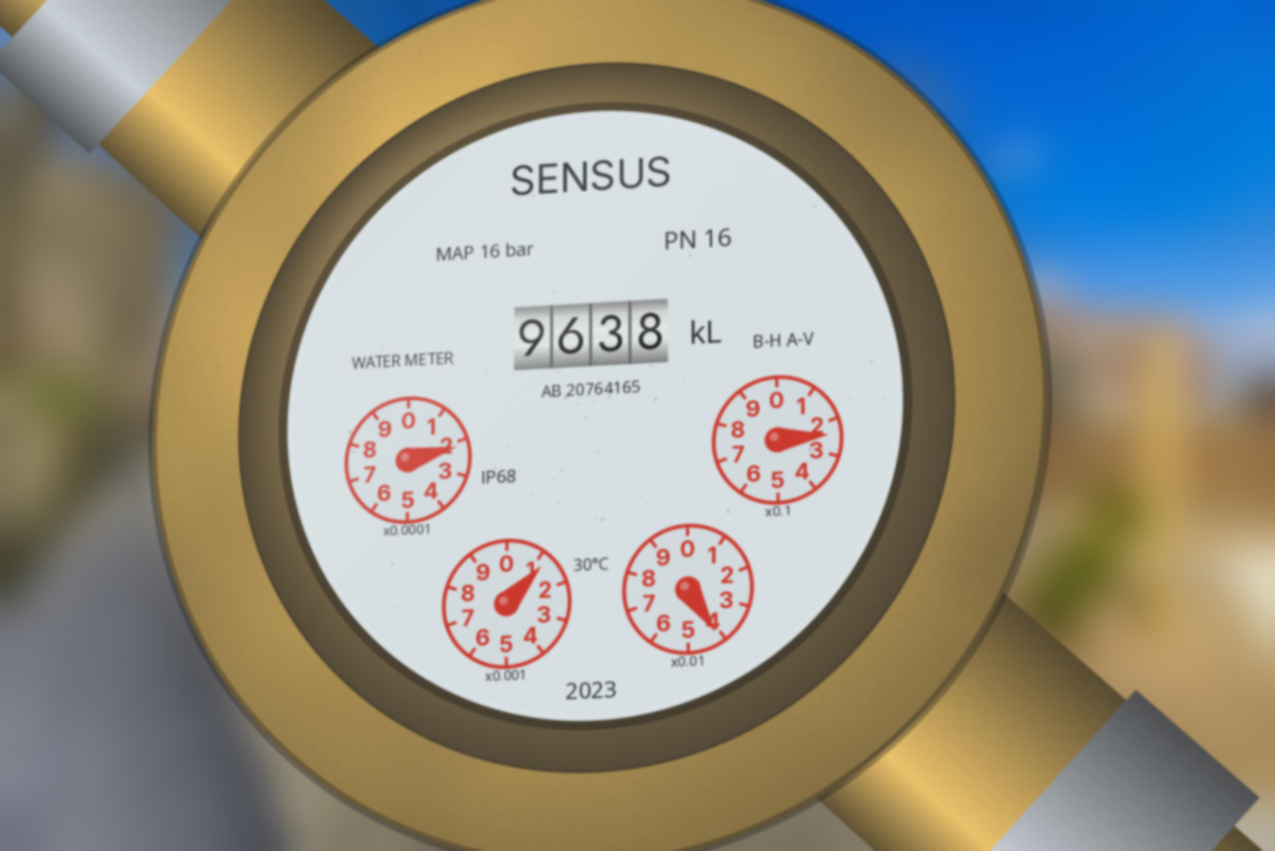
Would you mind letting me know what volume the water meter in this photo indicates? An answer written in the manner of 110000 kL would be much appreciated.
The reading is 9638.2412 kL
